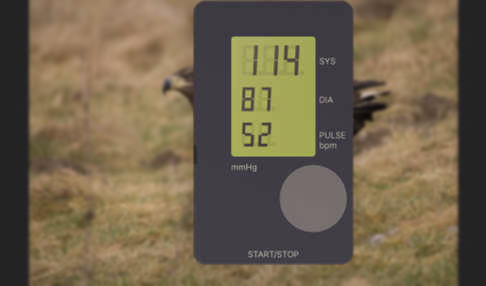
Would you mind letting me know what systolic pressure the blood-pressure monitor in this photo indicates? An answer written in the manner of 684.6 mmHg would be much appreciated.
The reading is 114 mmHg
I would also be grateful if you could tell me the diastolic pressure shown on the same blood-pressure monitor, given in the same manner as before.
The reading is 87 mmHg
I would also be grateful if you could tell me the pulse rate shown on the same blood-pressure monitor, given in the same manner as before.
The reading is 52 bpm
